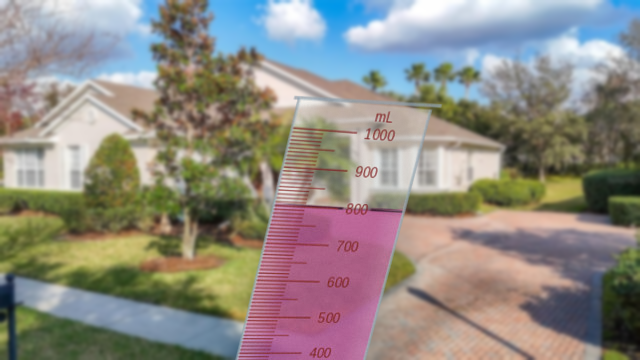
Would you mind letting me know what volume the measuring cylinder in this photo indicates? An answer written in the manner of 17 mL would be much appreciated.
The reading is 800 mL
